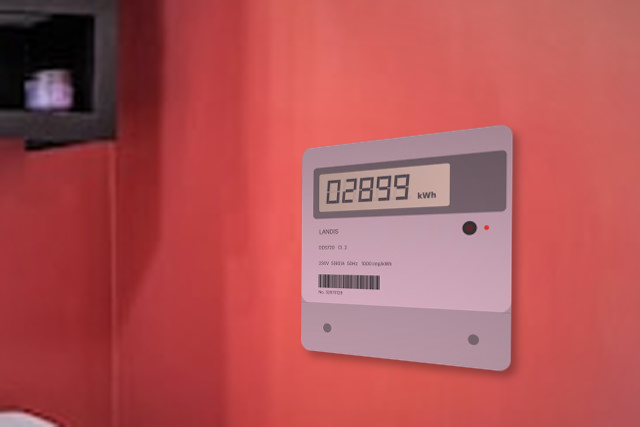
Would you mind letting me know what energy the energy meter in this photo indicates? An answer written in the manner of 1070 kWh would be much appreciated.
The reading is 2899 kWh
